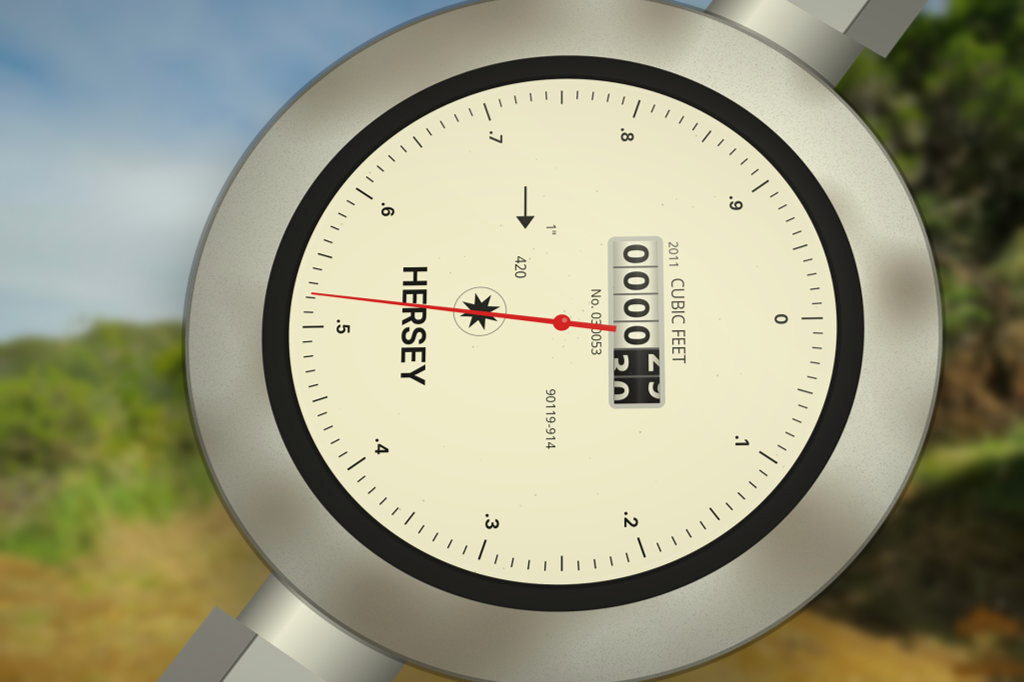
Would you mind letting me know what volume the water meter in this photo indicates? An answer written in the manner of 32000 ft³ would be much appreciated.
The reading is 29.52 ft³
